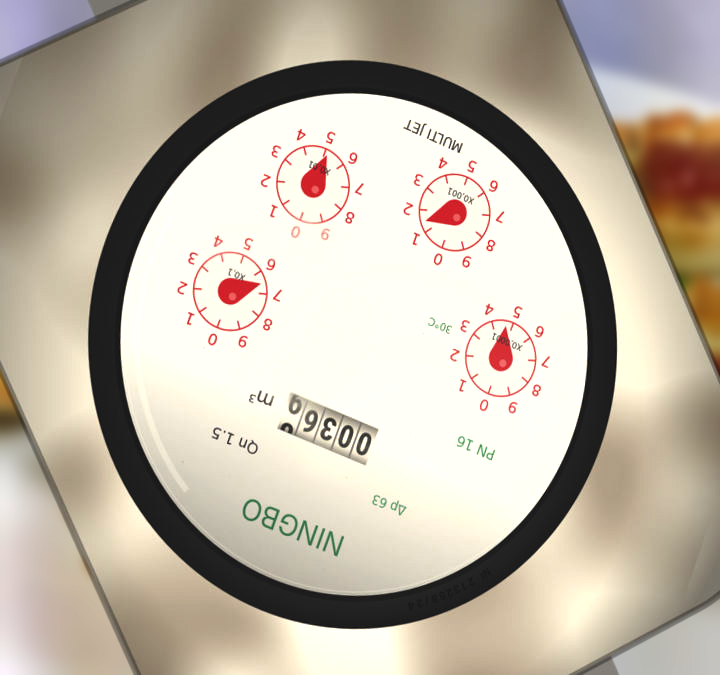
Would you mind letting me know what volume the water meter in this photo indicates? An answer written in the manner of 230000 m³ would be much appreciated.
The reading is 368.6514 m³
